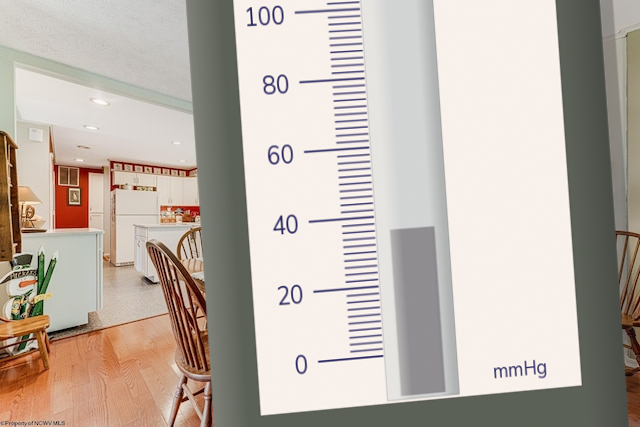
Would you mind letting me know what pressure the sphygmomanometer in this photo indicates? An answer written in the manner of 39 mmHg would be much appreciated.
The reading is 36 mmHg
